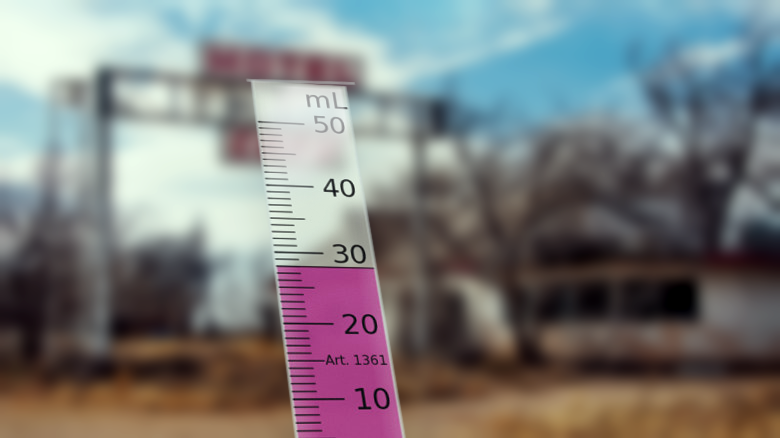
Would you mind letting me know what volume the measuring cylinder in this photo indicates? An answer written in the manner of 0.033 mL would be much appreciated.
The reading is 28 mL
